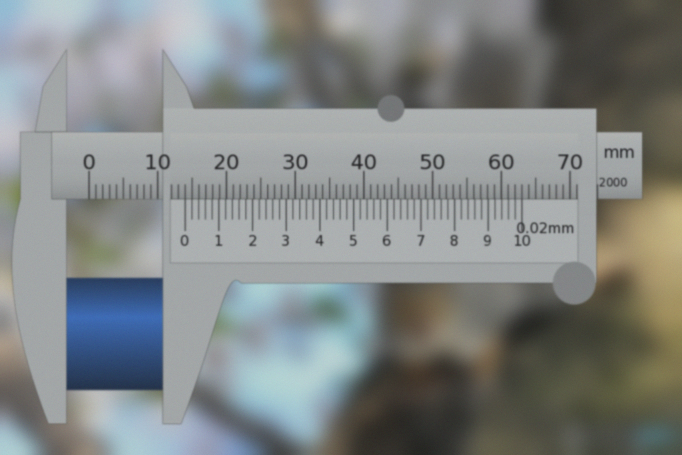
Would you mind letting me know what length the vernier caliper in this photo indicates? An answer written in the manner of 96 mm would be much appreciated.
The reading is 14.0 mm
